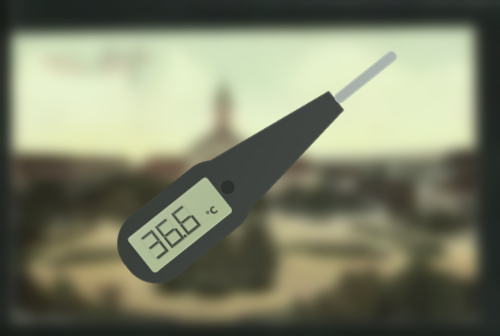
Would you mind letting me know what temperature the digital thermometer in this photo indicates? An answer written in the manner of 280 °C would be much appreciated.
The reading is 36.6 °C
